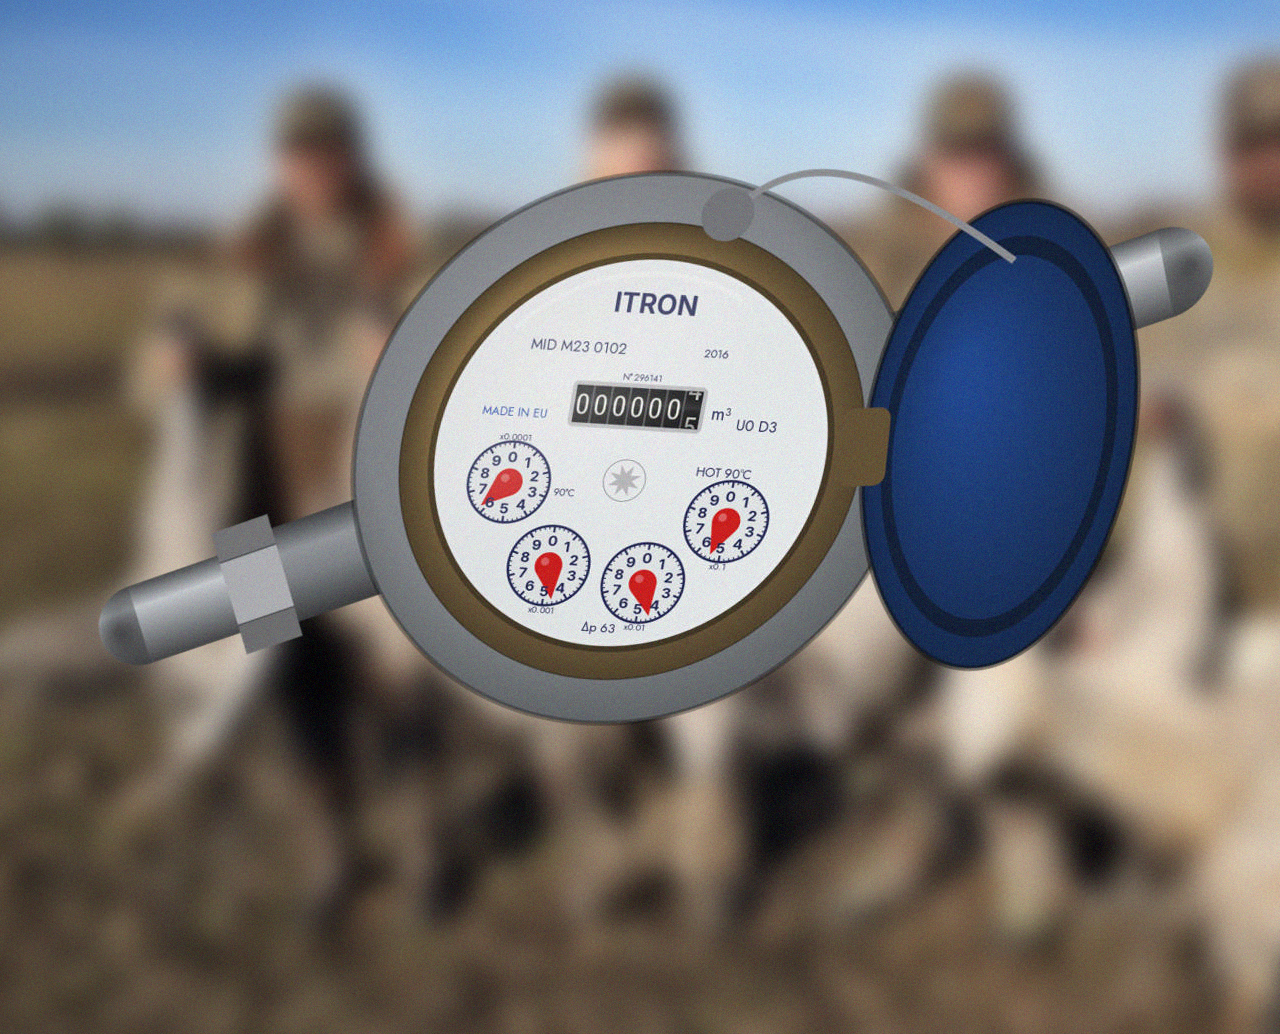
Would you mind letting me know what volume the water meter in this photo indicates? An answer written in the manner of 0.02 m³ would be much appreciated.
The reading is 4.5446 m³
